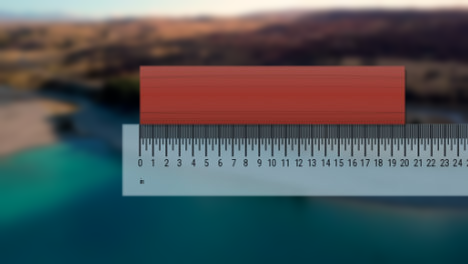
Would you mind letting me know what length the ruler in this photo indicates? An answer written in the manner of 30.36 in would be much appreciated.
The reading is 20 in
